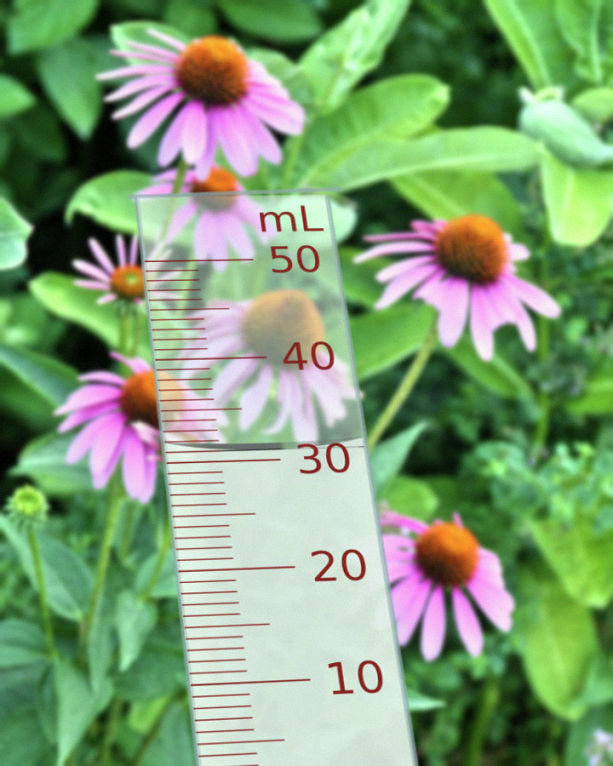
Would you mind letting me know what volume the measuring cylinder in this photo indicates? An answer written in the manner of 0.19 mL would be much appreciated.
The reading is 31 mL
